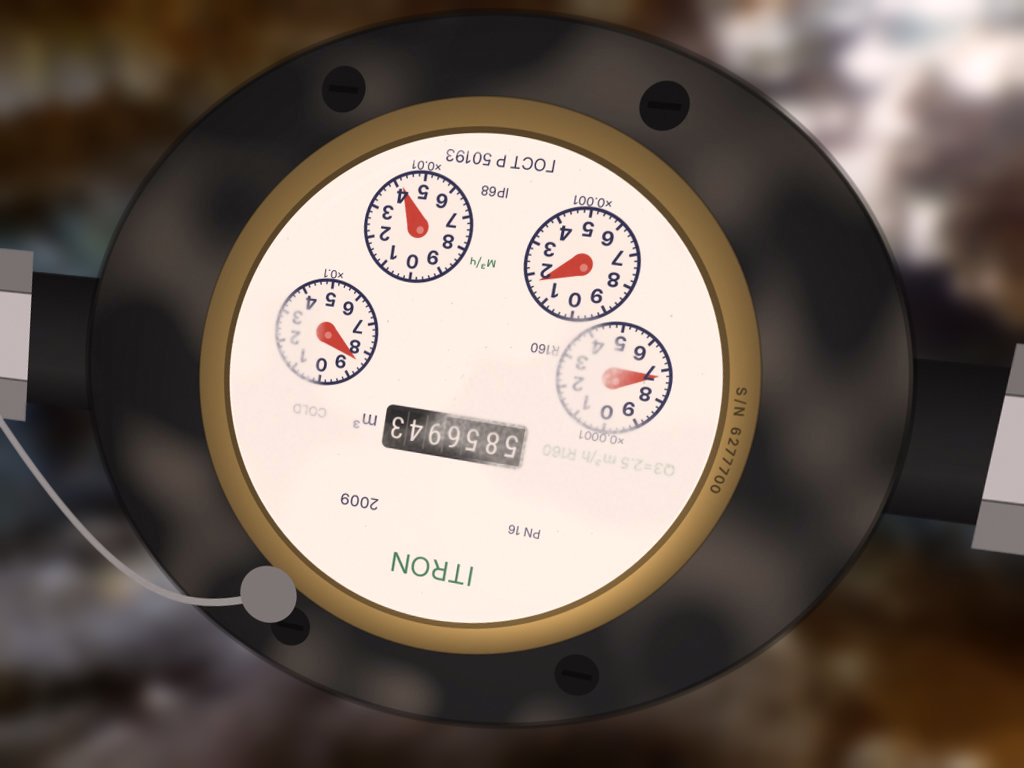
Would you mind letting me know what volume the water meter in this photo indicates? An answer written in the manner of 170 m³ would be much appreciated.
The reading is 5856943.8417 m³
